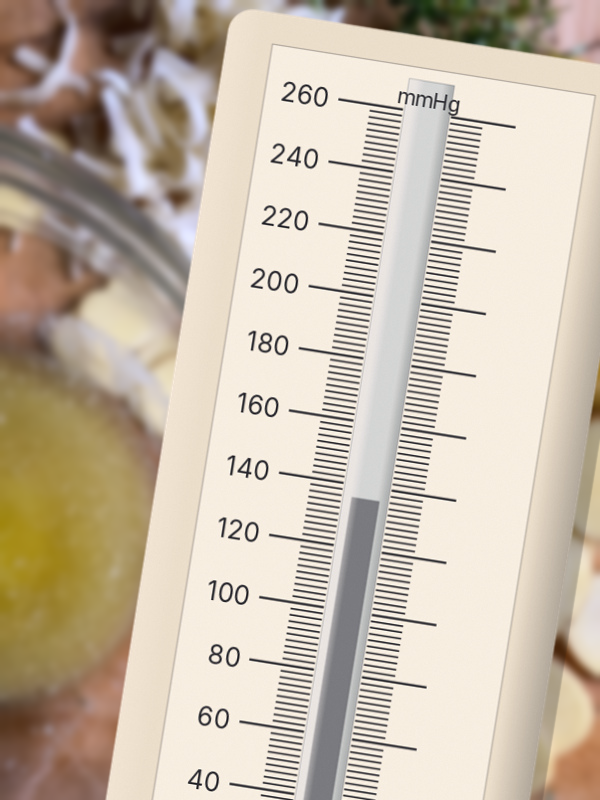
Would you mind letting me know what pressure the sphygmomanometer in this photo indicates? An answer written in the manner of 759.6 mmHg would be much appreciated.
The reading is 136 mmHg
